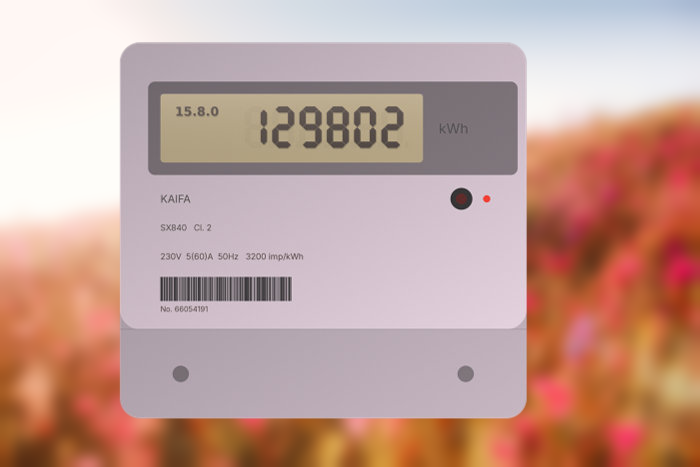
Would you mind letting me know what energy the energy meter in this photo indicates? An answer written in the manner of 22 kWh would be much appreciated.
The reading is 129802 kWh
